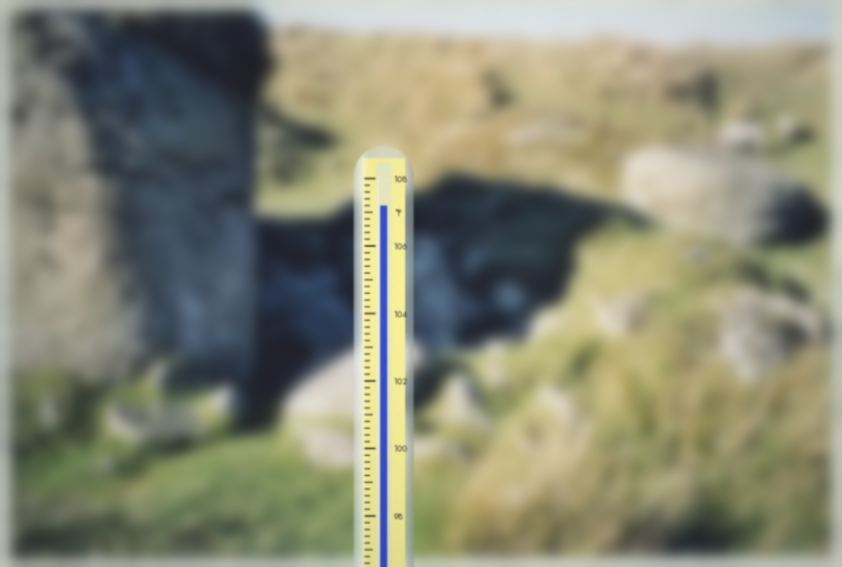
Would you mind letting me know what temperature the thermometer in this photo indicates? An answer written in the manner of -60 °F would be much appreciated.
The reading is 107.2 °F
